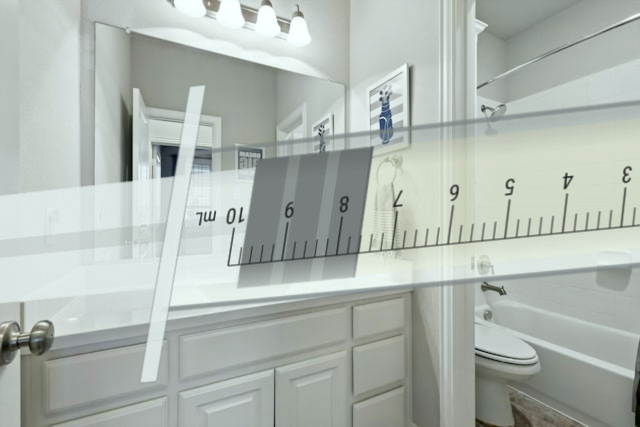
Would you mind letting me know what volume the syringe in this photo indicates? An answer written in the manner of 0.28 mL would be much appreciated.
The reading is 7.6 mL
